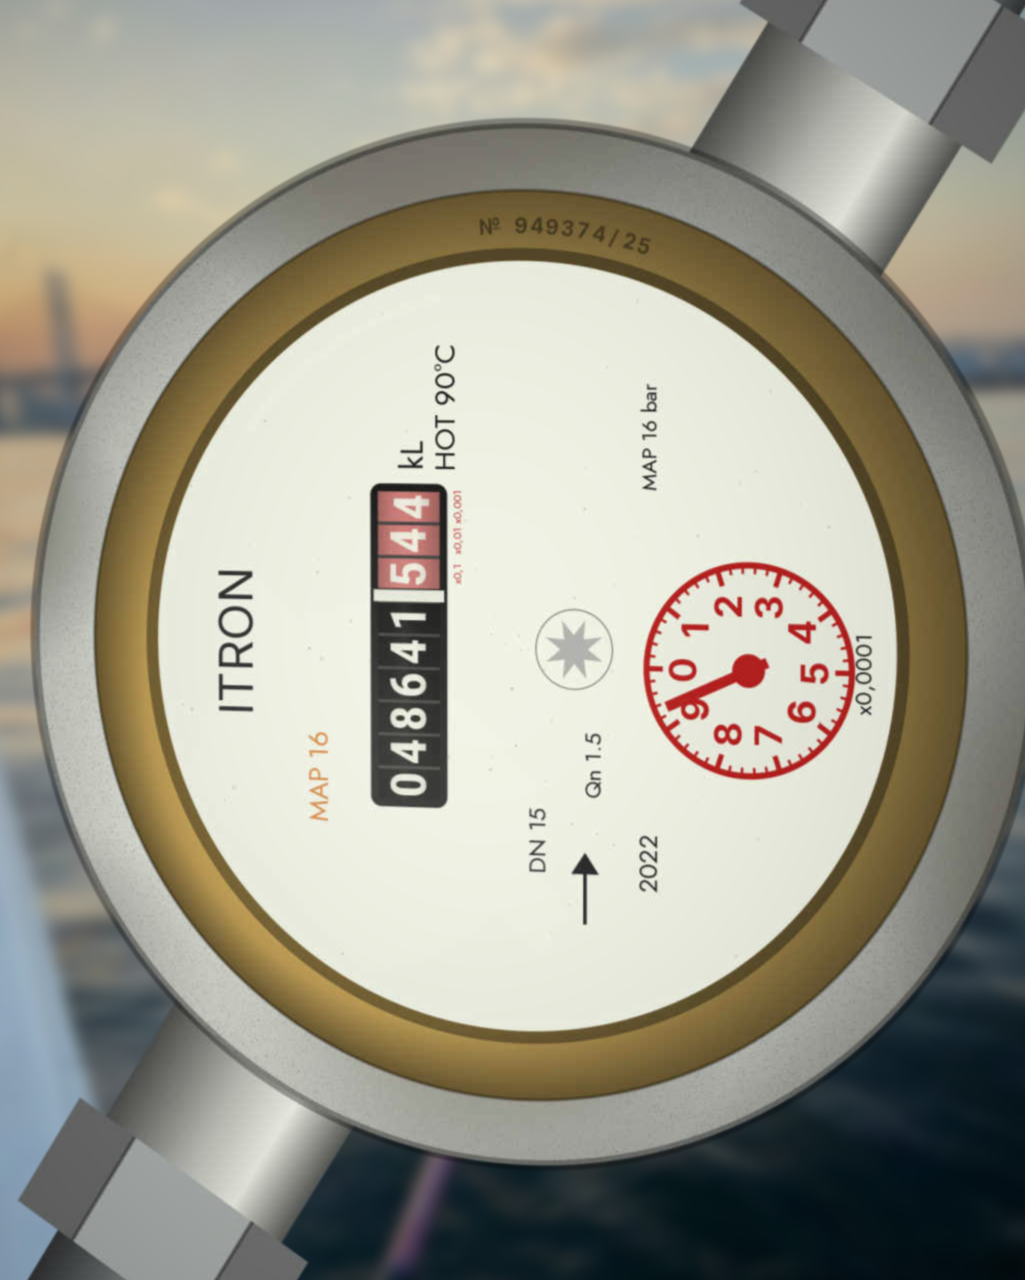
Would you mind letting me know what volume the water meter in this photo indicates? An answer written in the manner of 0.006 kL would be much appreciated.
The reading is 48641.5439 kL
